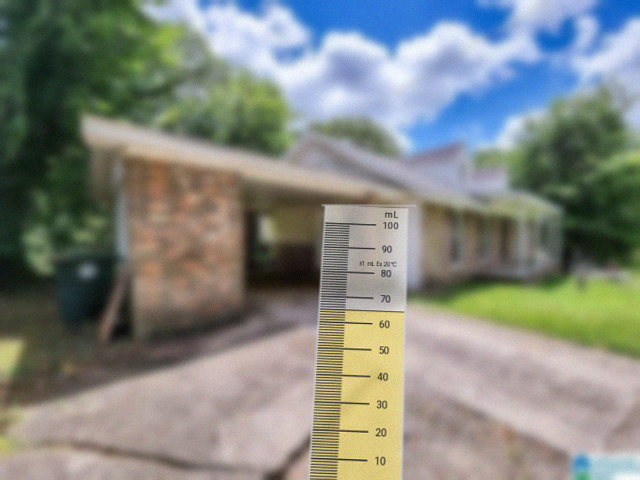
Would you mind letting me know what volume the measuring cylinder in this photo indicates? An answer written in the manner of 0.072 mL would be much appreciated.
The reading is 65 mL
